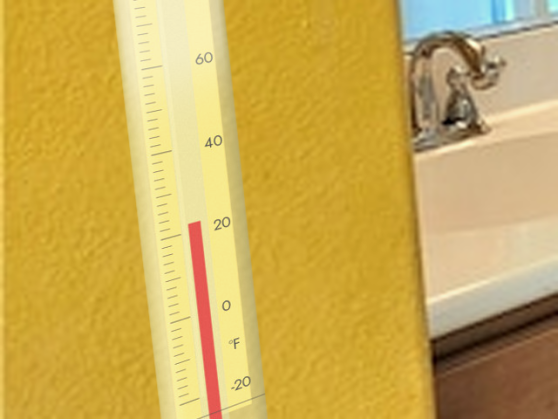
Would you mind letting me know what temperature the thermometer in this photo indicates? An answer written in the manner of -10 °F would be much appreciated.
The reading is 22 °F
